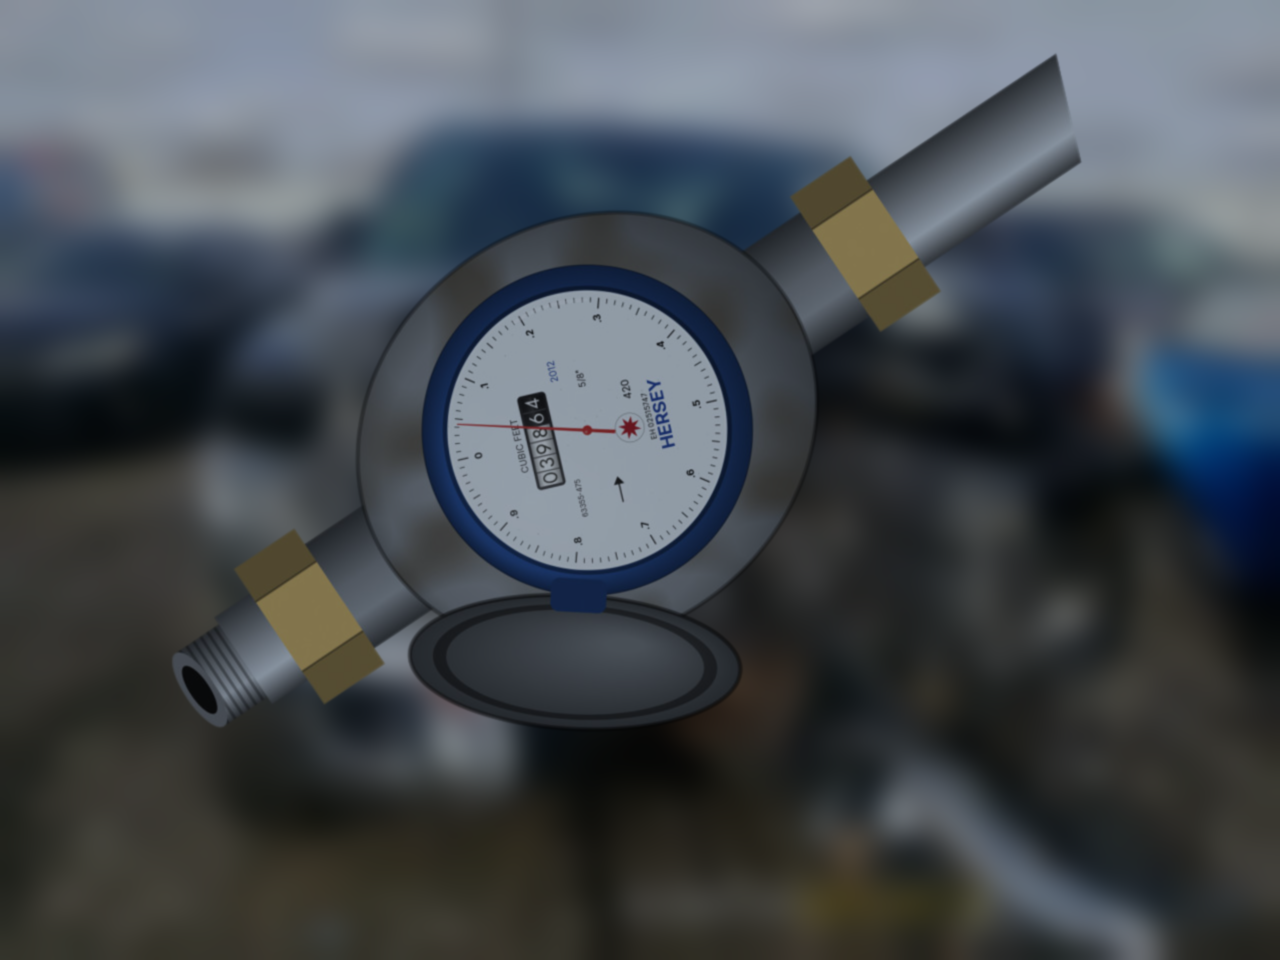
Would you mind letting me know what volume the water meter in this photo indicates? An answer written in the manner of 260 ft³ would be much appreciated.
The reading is 39864.04 ft³
